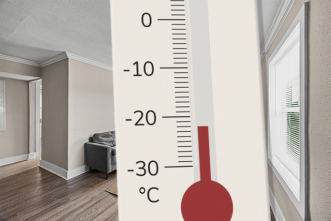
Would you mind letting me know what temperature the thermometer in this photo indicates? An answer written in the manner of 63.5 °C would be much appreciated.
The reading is -22 °C
